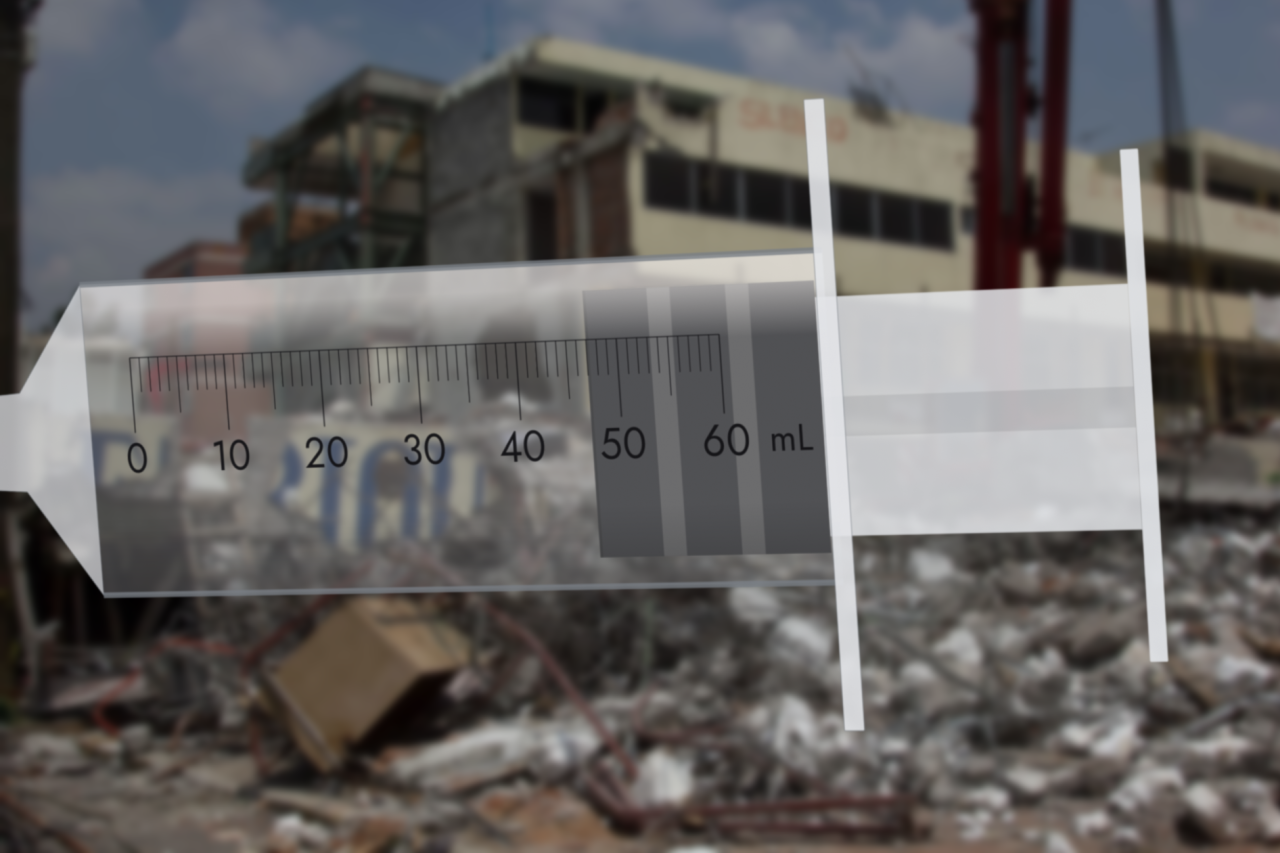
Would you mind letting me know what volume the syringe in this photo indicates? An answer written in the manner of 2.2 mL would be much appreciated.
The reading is 47 mL
